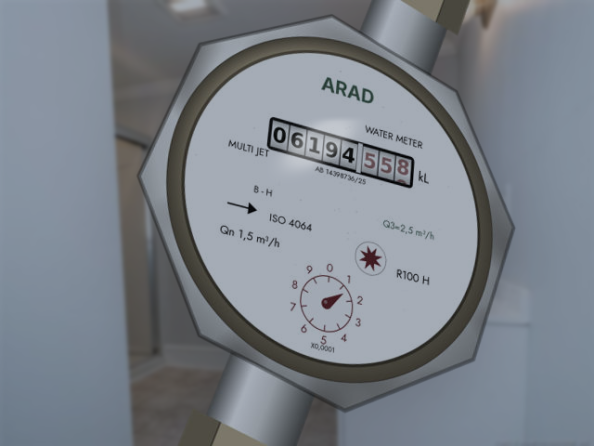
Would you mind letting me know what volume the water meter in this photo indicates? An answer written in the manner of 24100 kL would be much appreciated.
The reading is 6194.5581 kL
